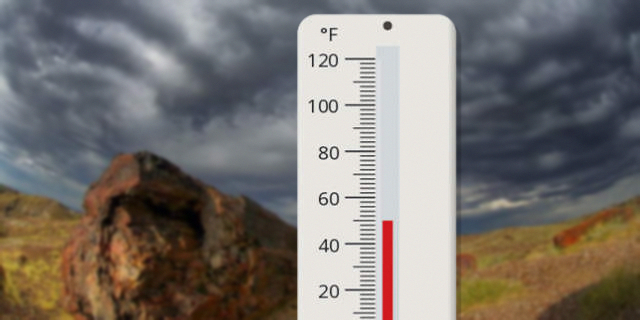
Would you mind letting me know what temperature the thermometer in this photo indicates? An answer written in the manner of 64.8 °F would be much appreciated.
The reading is 50 °F
